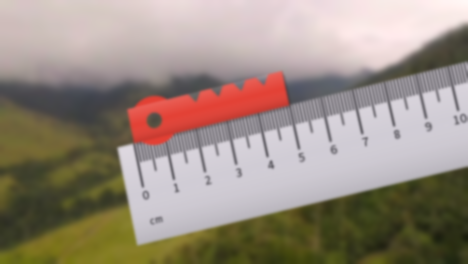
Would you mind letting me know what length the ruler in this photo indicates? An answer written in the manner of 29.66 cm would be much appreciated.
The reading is 5 cm
